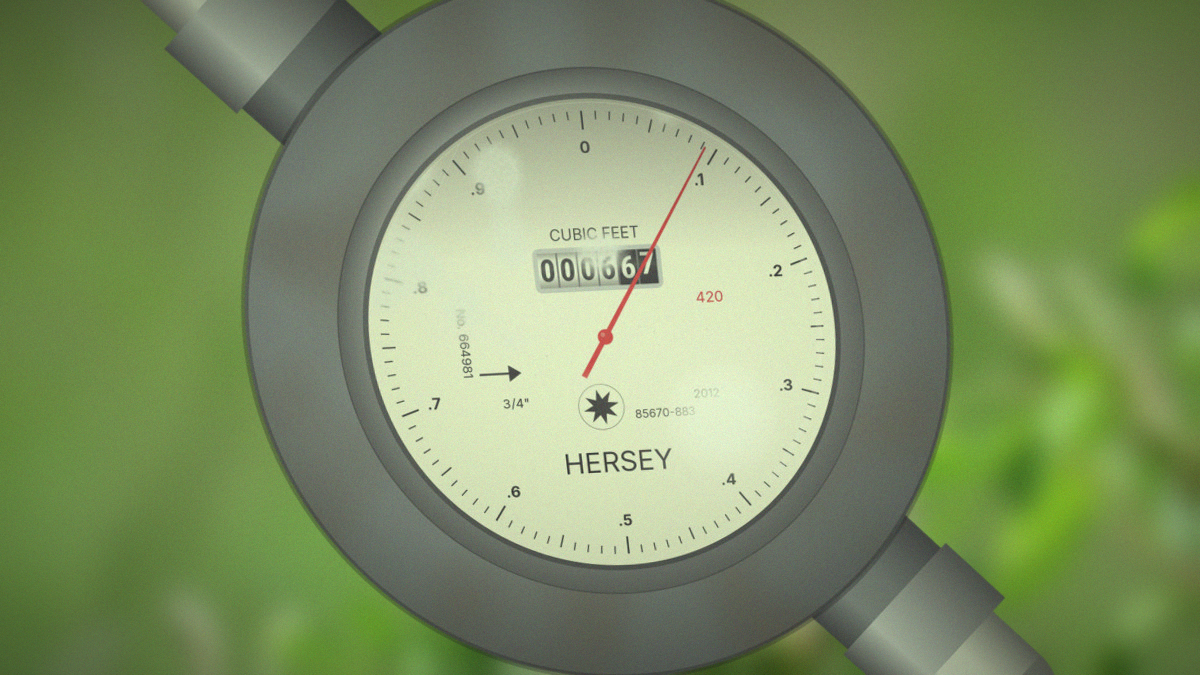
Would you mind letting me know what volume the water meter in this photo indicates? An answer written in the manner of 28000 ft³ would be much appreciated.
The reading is 667.09 ft³
